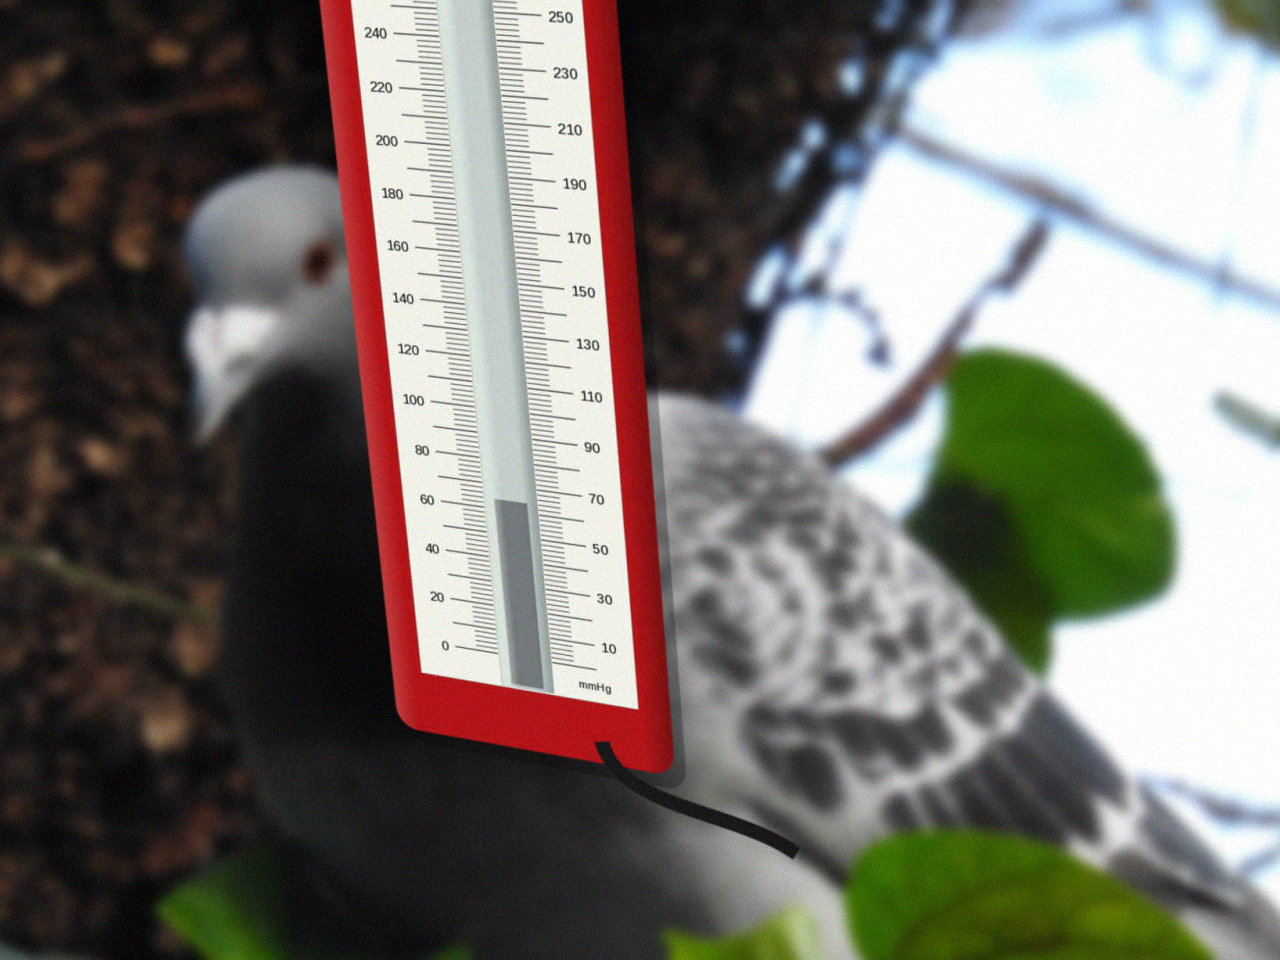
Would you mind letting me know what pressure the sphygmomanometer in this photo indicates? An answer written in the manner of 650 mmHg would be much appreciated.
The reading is 64 mmHg
